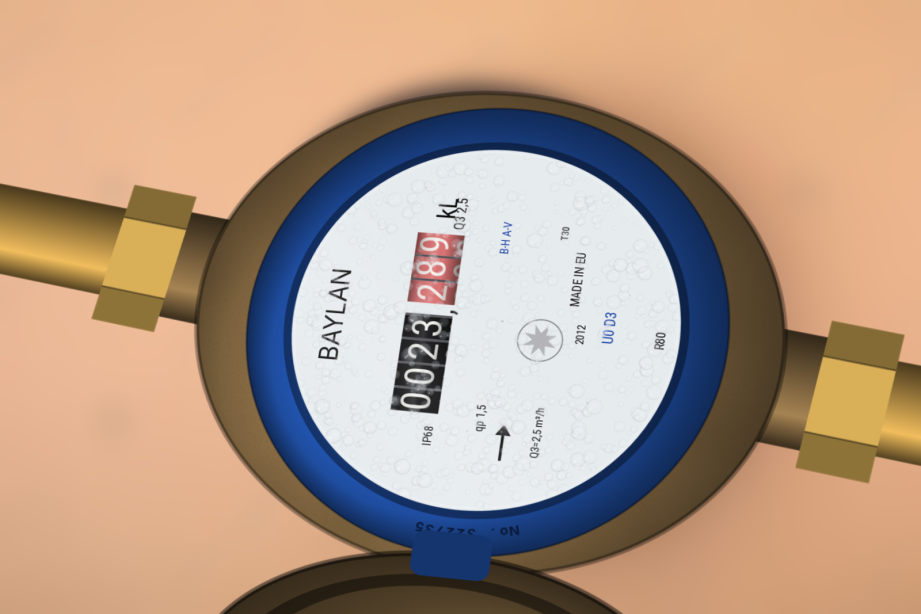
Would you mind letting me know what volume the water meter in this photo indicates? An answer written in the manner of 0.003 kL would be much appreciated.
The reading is 23.289 kL
